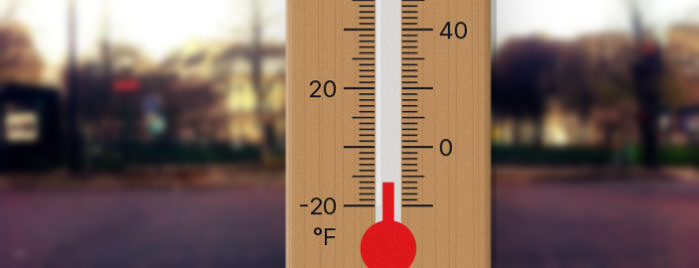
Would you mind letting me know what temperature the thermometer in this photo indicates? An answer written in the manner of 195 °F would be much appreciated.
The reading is -12 °F
